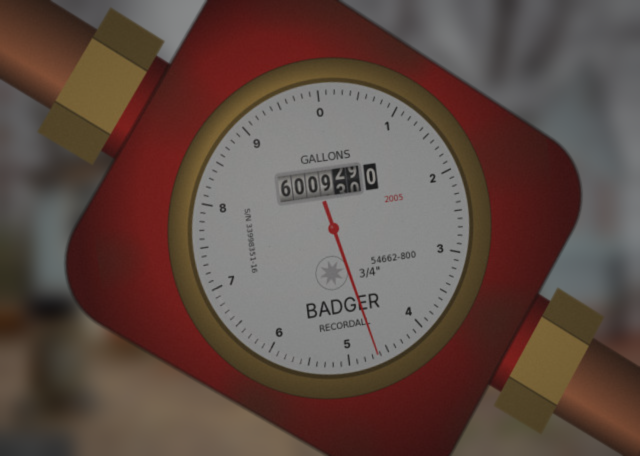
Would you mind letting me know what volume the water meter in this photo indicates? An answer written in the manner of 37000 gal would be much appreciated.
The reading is 6009294.6 gal
